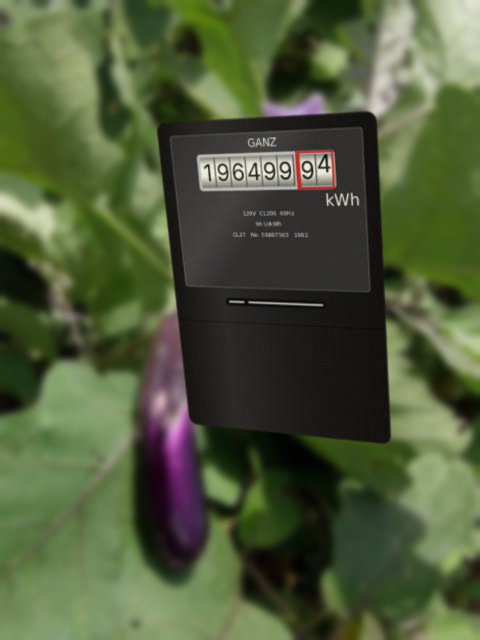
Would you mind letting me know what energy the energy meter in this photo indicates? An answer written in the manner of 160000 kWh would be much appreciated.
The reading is 196499.94 kWh
